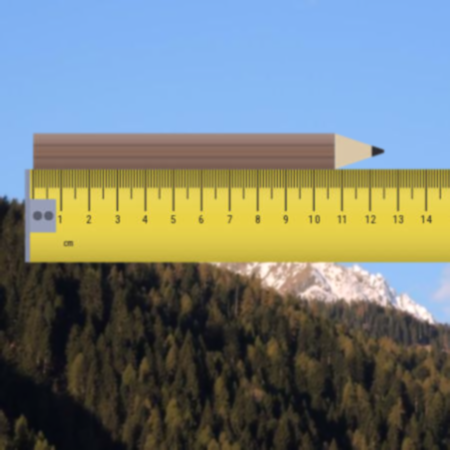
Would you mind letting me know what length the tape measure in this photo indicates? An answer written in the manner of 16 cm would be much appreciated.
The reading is 12.5 cm
